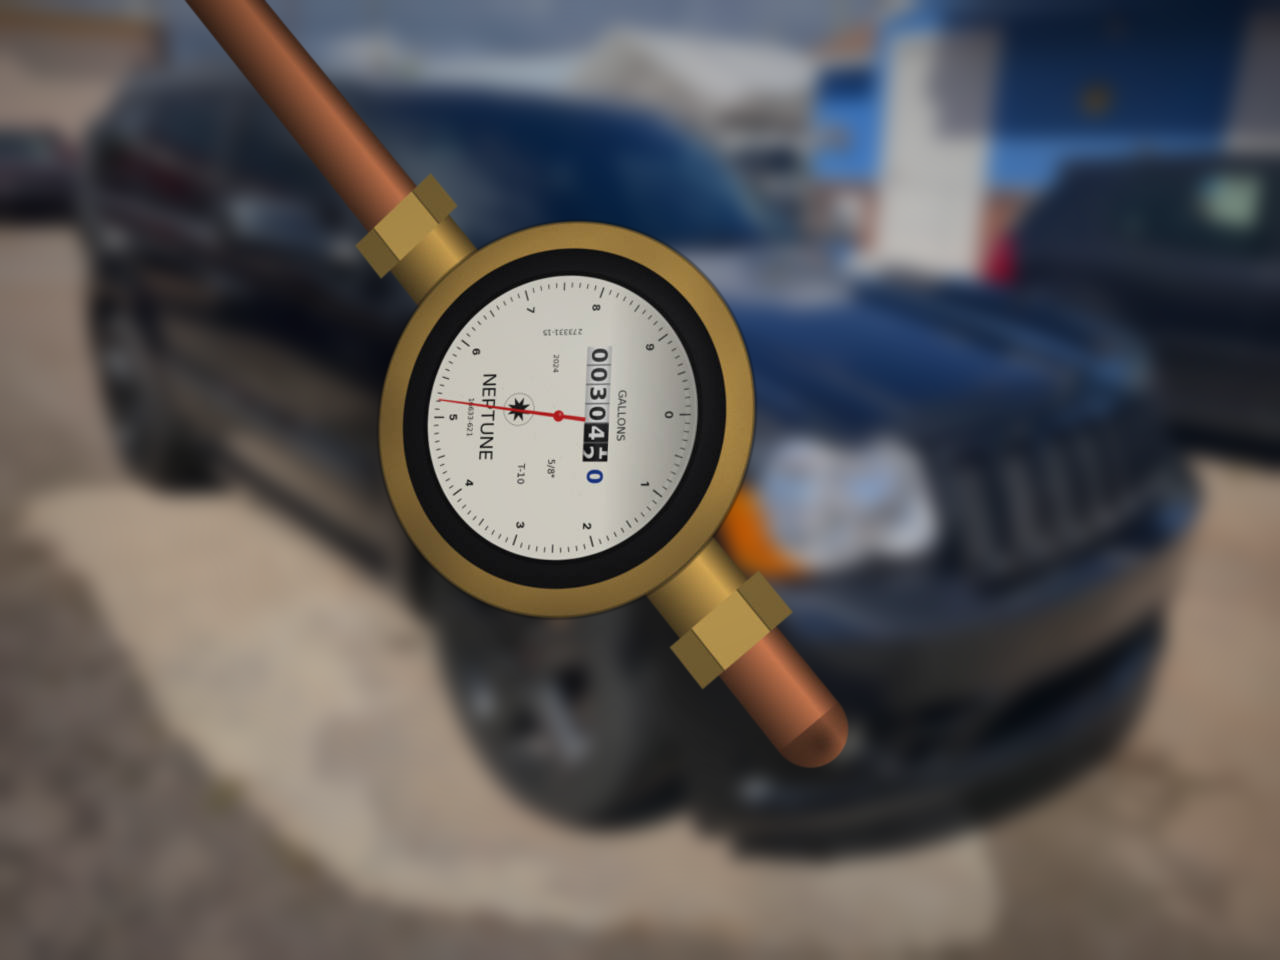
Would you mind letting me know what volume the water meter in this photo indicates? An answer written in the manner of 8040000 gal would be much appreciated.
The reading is 30415.2 gal
